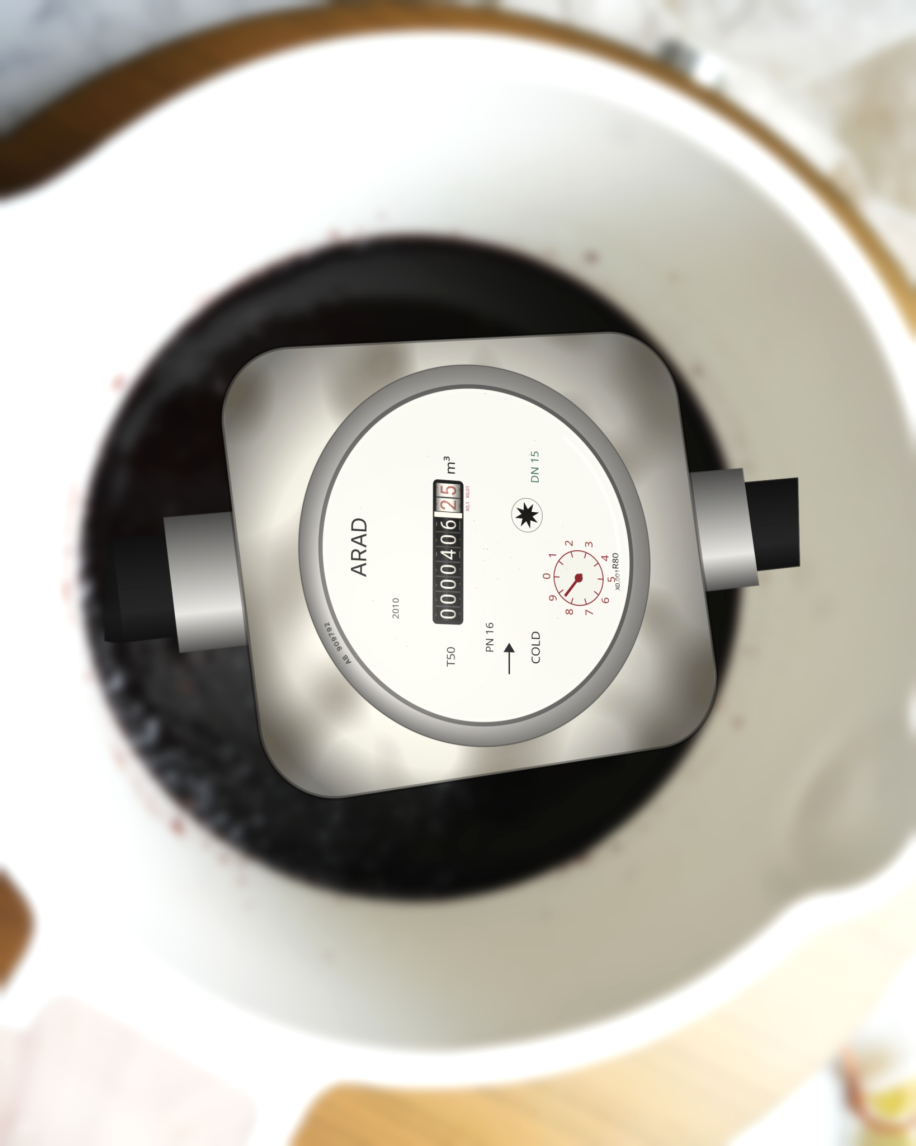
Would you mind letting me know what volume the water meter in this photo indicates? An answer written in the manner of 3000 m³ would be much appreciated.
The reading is 406.258 m³
